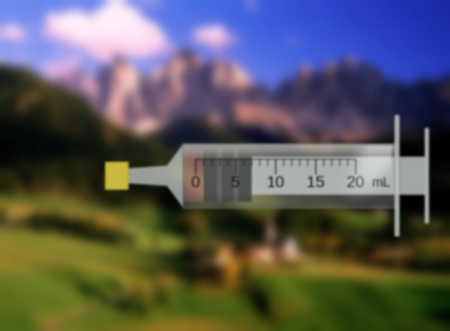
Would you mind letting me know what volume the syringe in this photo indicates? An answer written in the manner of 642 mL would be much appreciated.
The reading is 1 mL
